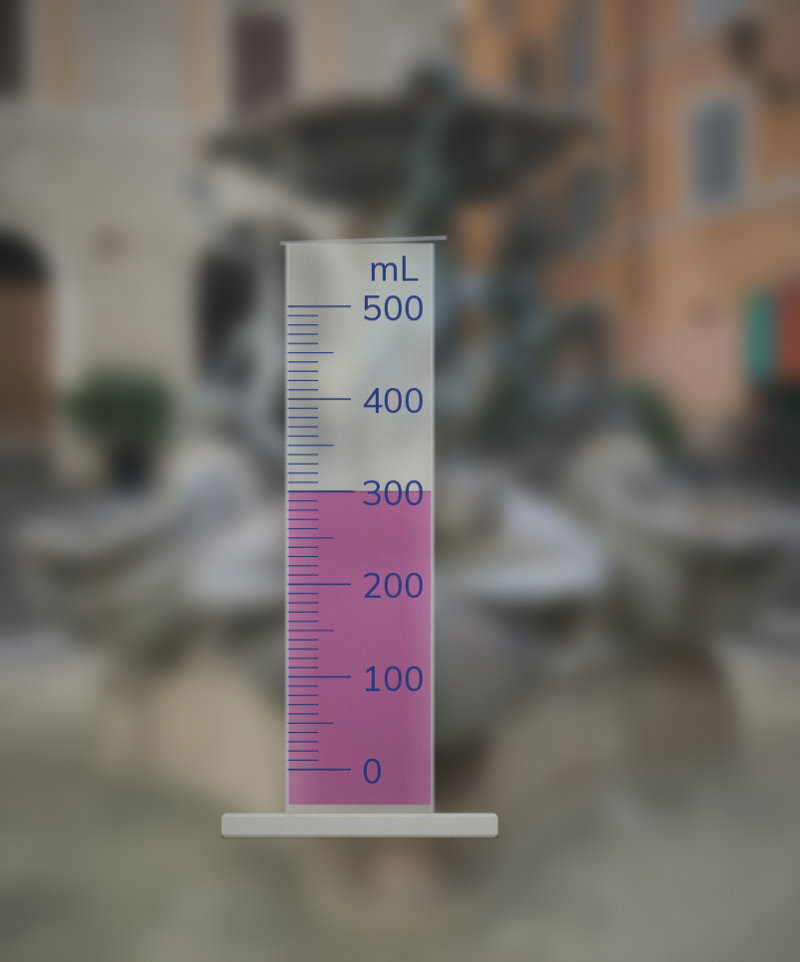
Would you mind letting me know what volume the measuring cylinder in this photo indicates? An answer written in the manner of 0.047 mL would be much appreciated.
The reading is 300 mL
